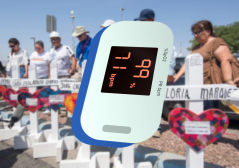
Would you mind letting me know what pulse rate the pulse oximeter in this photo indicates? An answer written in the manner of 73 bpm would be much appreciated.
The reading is 71 bpm
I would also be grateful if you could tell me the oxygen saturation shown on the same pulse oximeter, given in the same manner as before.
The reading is 99 %
